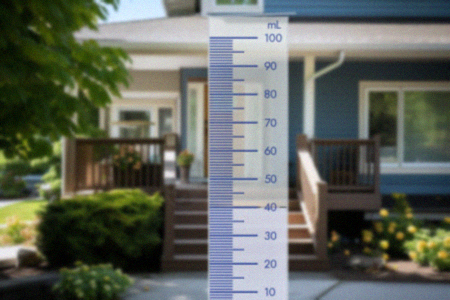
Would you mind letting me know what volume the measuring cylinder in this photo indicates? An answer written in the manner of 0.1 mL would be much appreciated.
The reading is 40 mL
